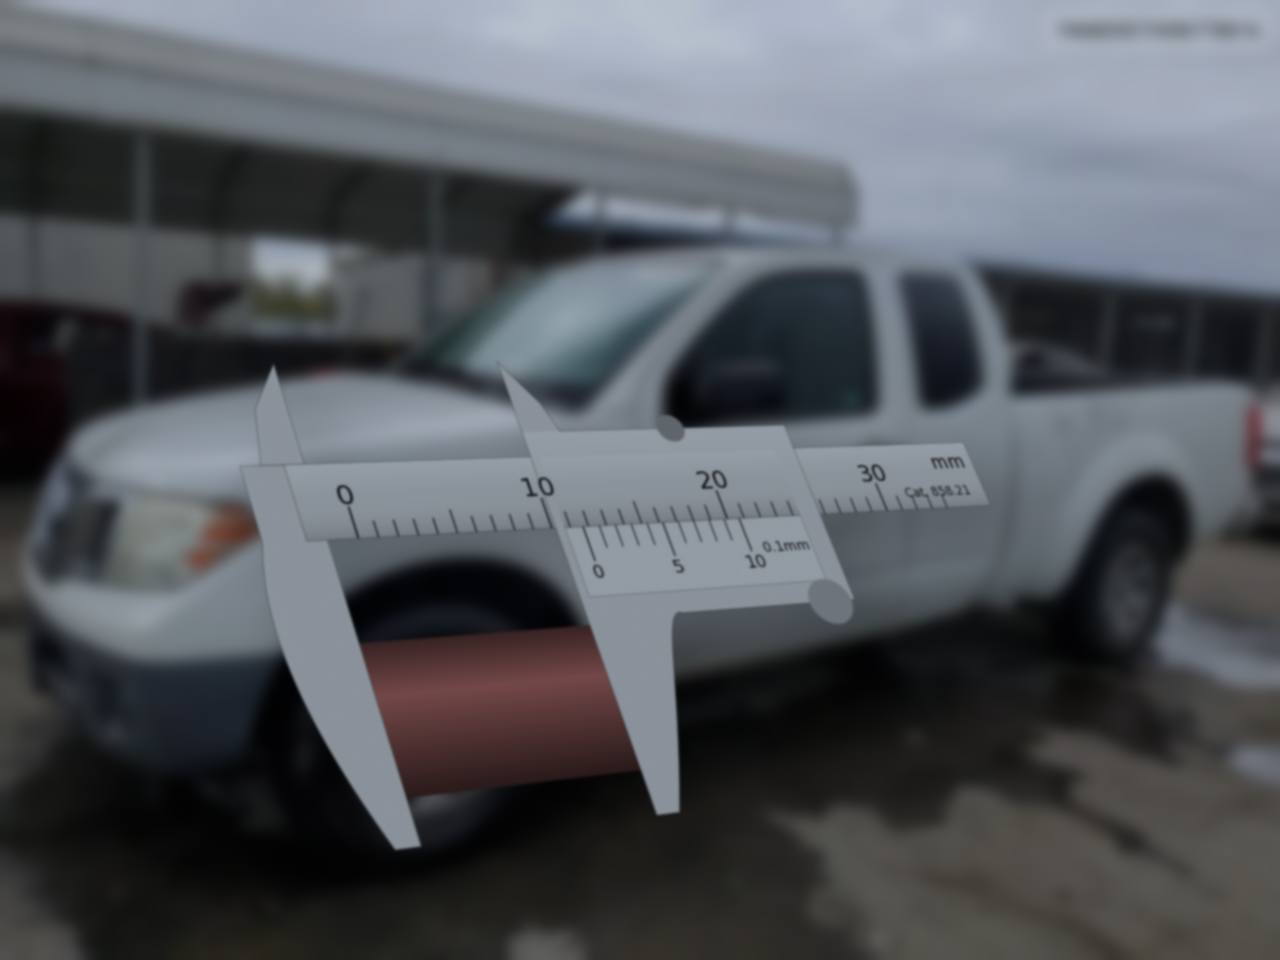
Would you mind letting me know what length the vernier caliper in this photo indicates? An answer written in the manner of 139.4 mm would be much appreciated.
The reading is 11.7 mm
